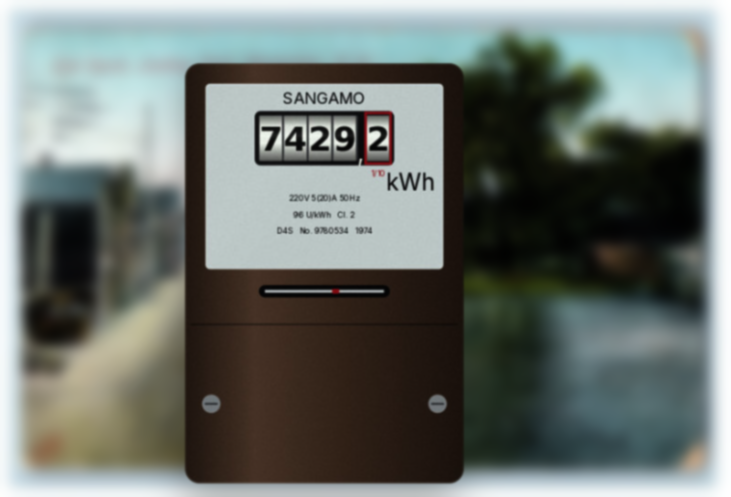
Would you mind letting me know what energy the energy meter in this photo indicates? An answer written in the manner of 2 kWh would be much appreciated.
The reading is 7429.2 kWh
